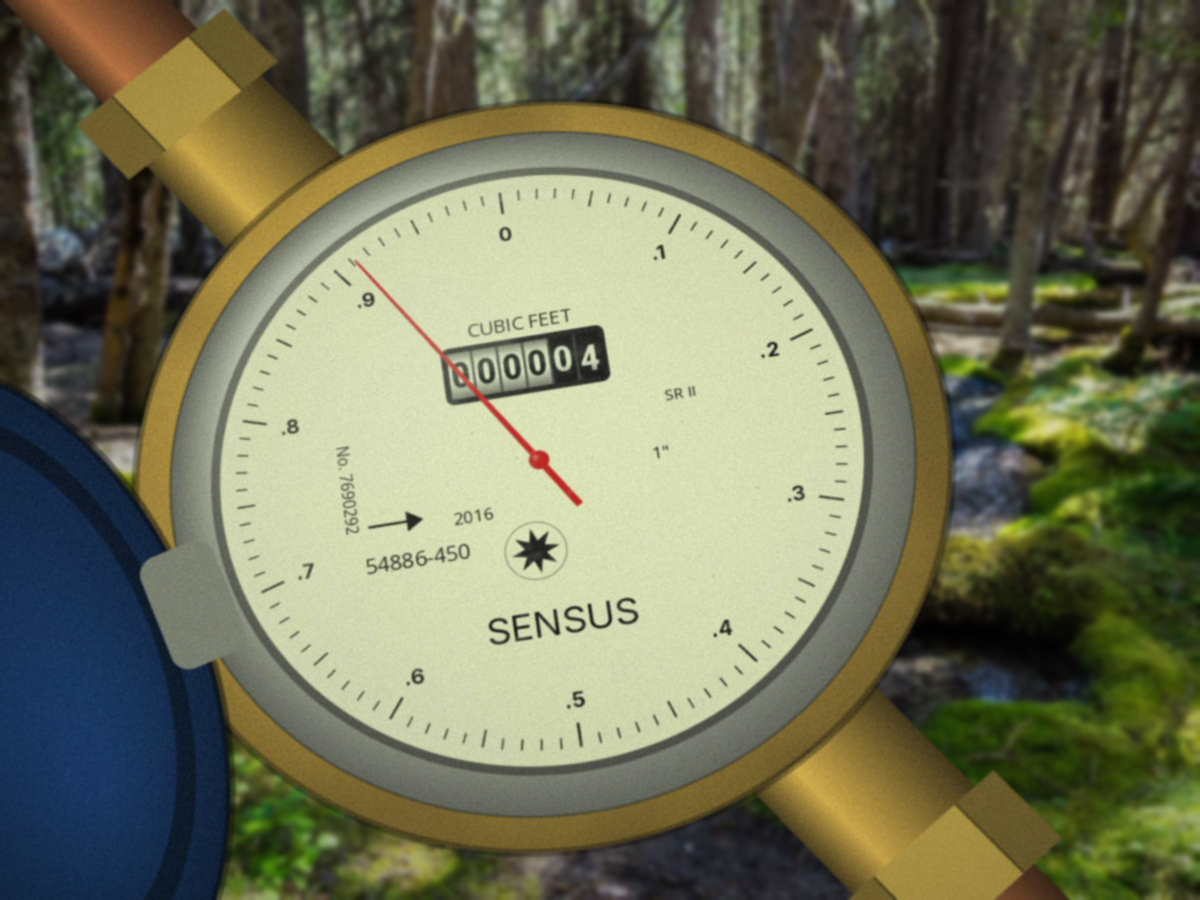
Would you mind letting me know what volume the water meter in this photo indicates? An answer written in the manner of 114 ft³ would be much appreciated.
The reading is 3.91 ft³
